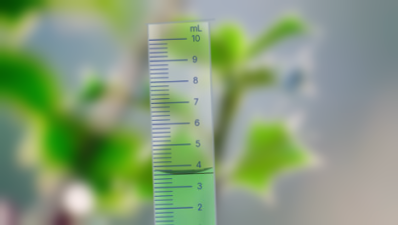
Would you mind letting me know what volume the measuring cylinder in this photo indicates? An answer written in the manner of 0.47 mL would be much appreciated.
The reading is 3.6 mL
